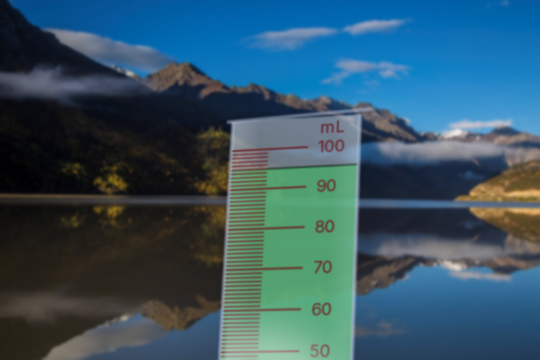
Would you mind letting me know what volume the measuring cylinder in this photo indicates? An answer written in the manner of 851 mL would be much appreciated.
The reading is 95 mL
